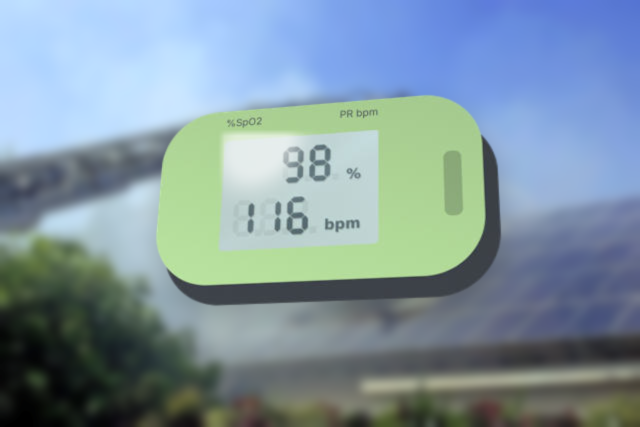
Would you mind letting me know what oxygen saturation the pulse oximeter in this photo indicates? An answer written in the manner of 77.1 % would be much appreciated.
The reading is 98 %
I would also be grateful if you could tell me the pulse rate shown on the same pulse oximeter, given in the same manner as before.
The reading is 116 bpm
